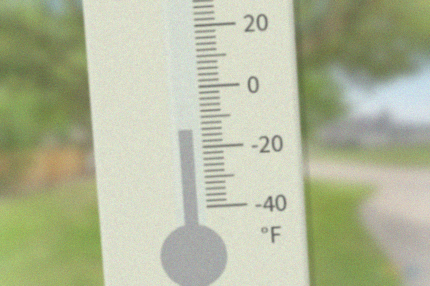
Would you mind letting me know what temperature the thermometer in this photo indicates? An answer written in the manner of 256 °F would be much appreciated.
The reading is -14 °F
